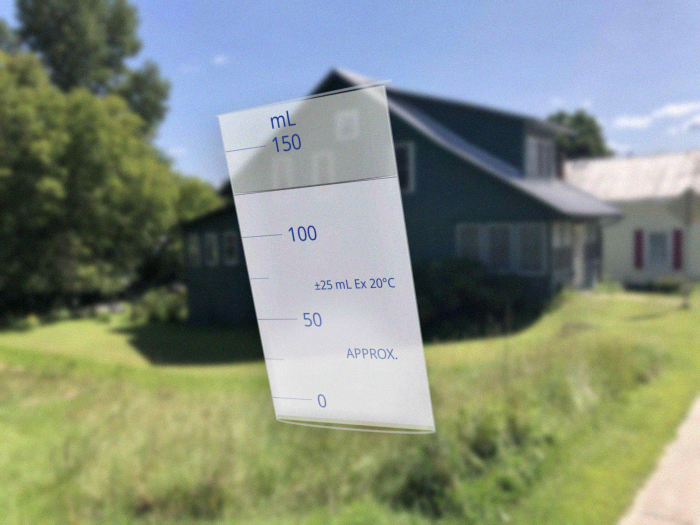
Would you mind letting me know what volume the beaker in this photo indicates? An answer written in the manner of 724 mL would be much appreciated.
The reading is 125 mL
